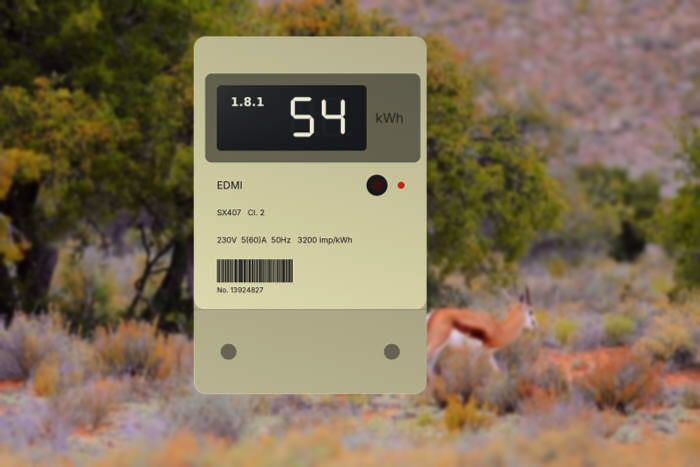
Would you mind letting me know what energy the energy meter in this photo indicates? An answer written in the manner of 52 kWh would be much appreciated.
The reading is 54 kWh
